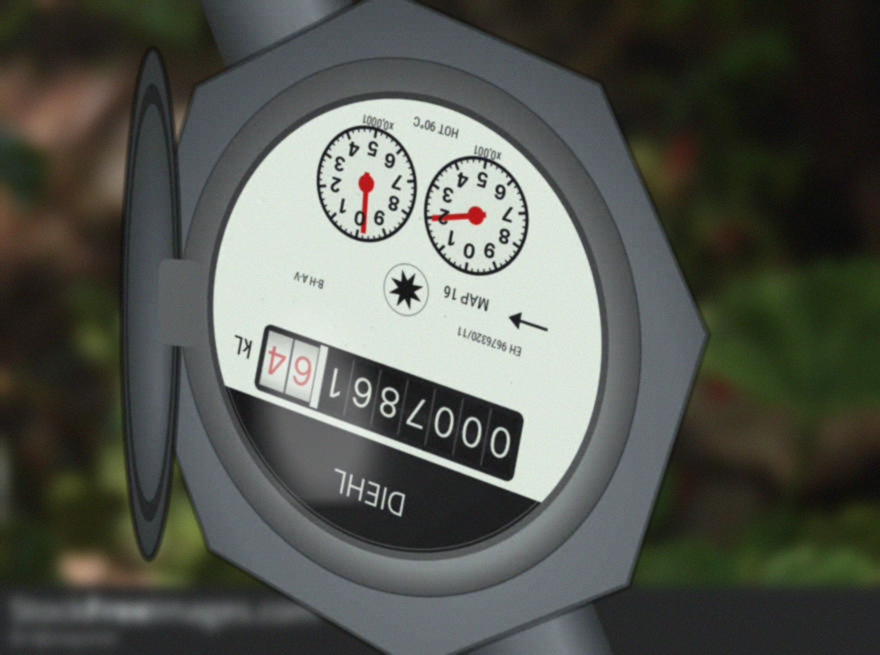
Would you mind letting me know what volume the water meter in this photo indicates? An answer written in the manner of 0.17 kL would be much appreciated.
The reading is 7861.6419 kL
